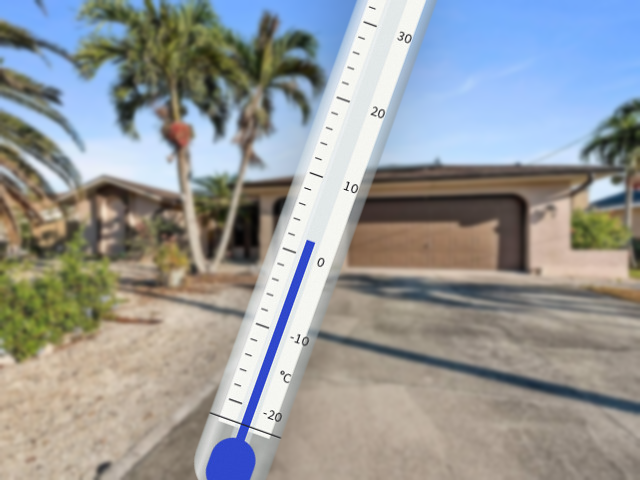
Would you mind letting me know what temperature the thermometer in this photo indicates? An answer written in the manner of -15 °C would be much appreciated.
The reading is 2 °C
